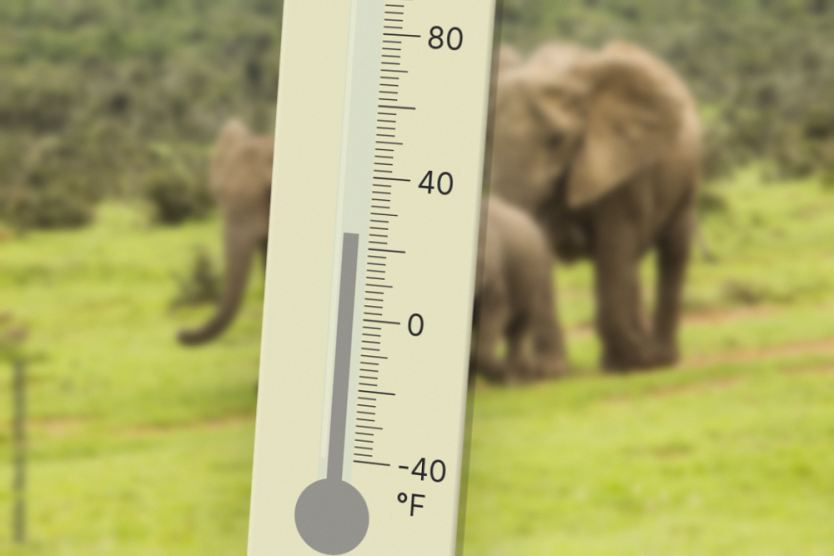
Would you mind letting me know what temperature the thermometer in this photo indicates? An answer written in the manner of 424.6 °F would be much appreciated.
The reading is 24 °F
